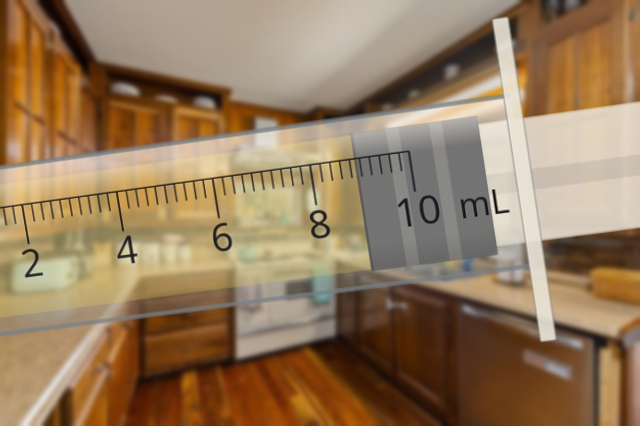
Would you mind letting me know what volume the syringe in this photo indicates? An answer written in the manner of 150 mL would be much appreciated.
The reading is 8.9 mL
